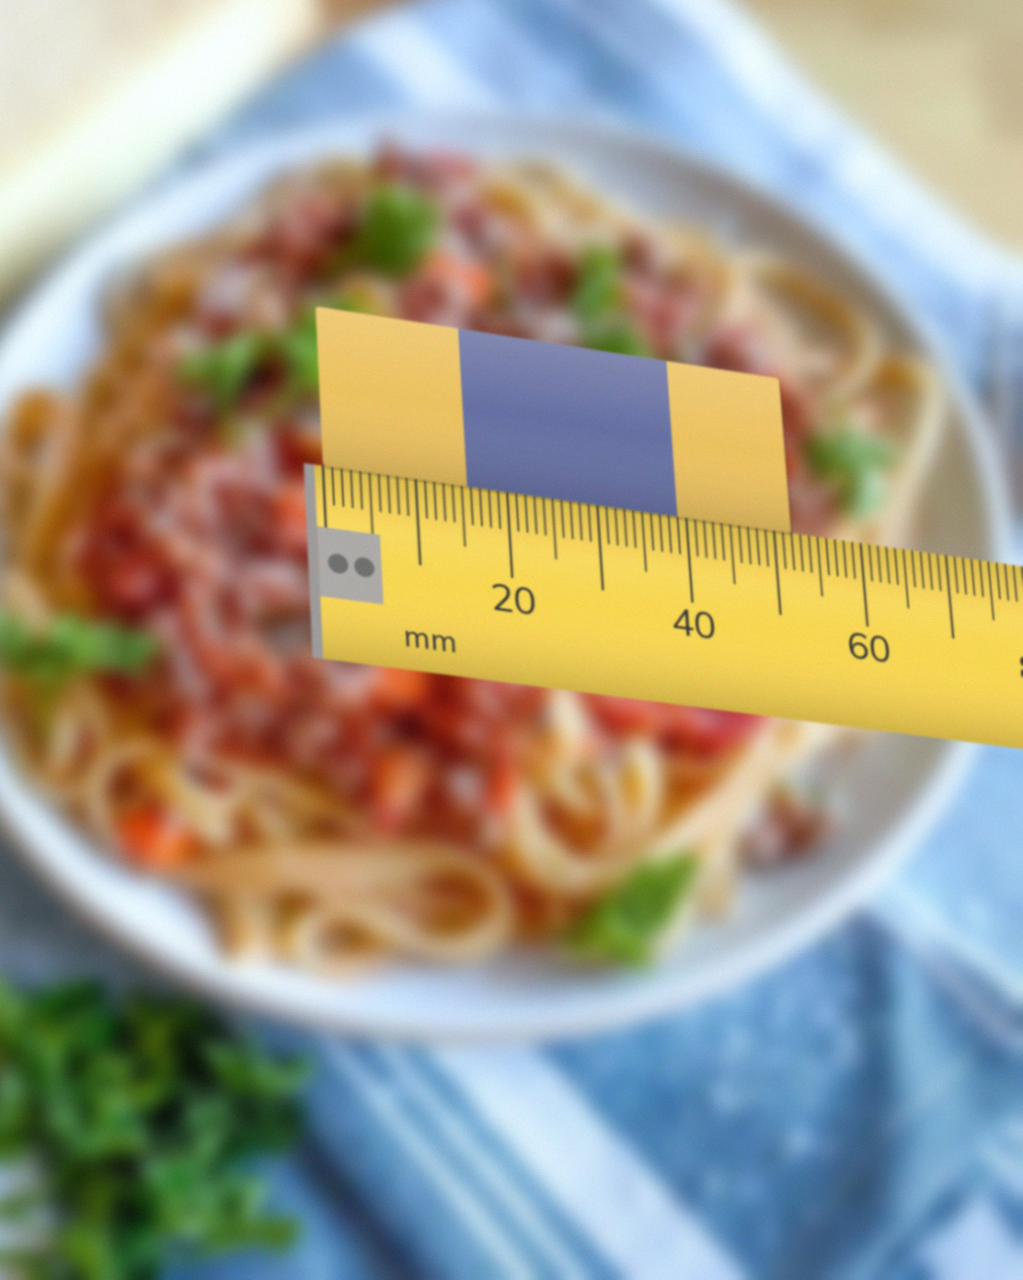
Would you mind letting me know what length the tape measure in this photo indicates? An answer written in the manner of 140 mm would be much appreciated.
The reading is 52 mm
